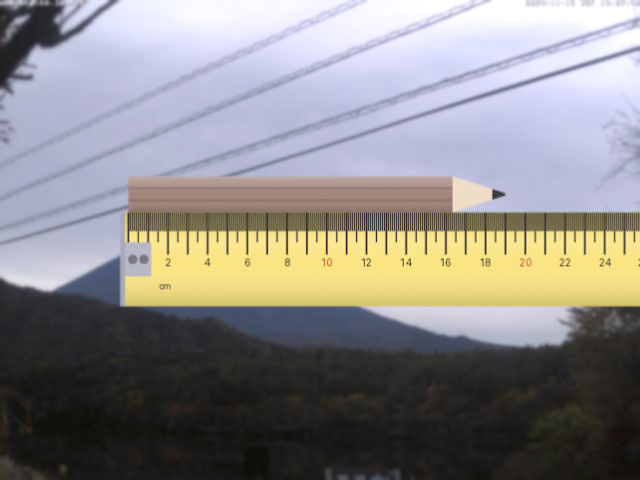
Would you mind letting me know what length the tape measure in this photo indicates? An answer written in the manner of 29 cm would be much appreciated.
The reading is 19 cm
